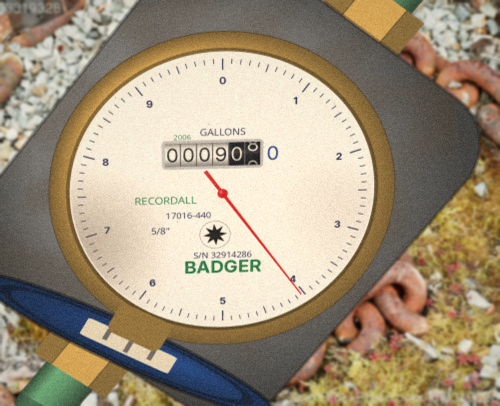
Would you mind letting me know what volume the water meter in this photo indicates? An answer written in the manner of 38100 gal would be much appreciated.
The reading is 9084.0 gal
